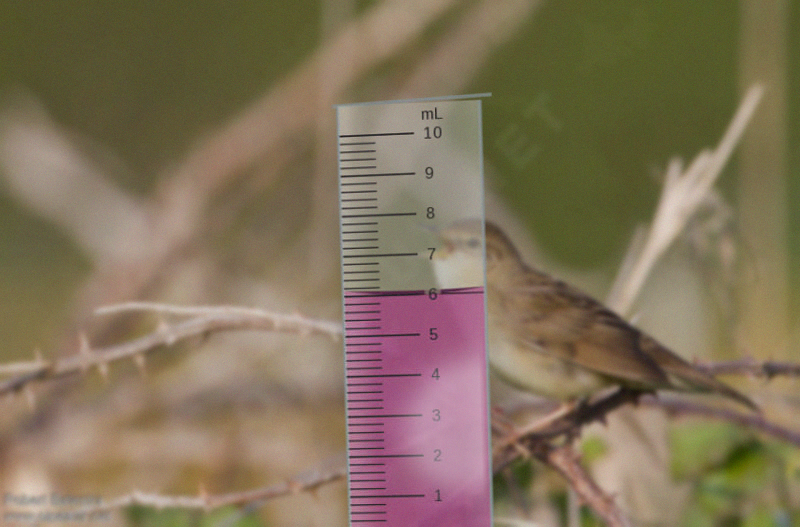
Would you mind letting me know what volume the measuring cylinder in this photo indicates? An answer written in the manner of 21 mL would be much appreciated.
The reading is 6 mL
